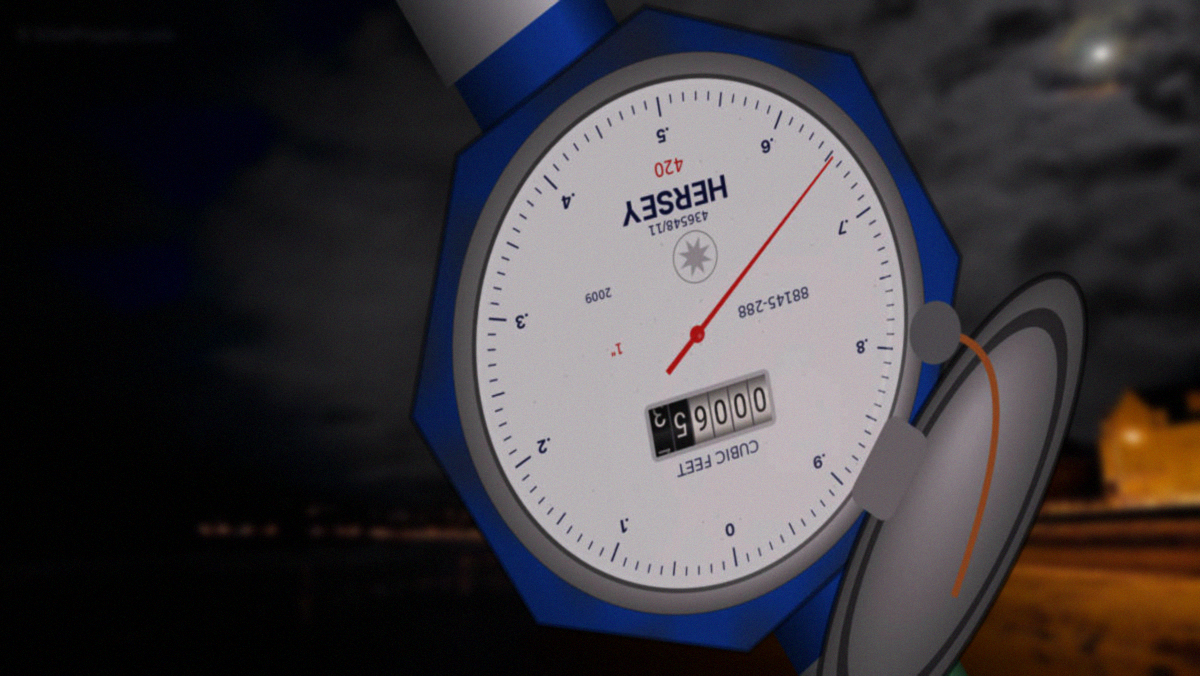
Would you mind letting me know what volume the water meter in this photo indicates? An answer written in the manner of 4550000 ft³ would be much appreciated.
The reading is 652.65 ft³
